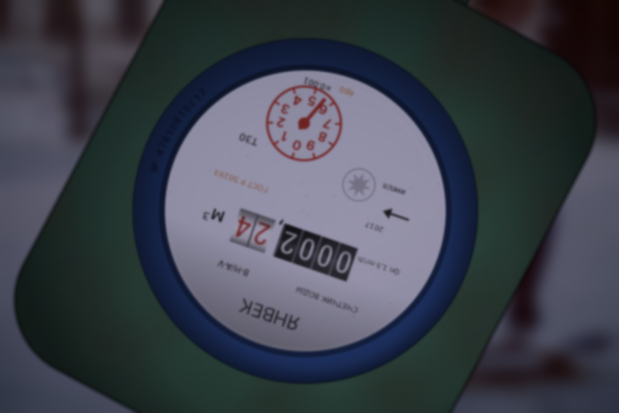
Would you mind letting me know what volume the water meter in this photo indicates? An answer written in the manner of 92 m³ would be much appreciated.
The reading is 2.245 m³
